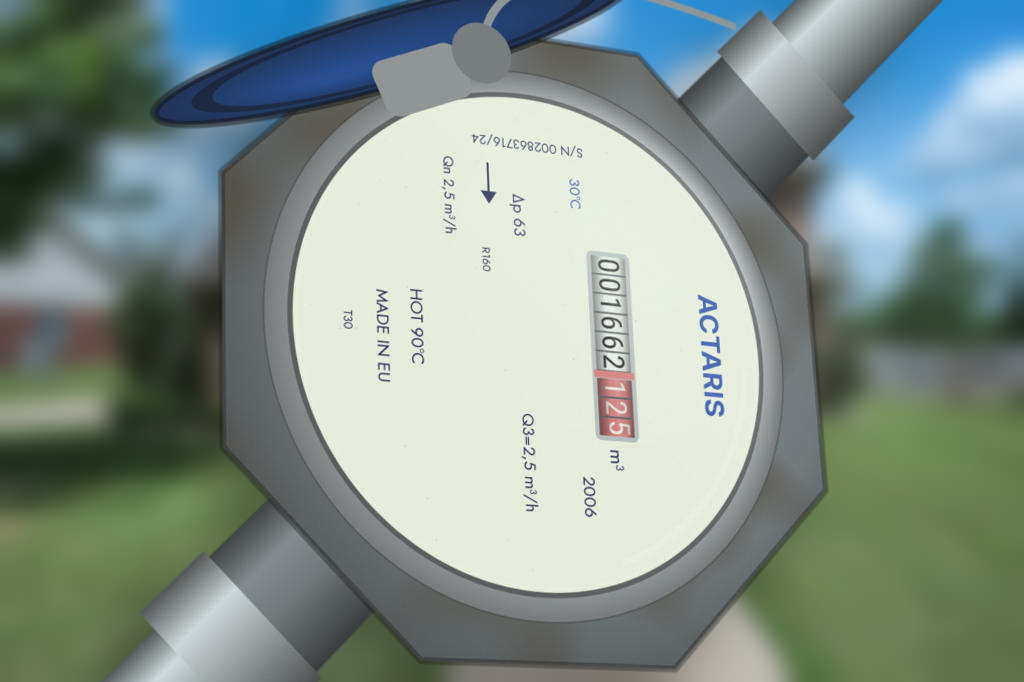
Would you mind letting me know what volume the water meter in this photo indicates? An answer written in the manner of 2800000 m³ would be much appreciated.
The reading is 1662.125 m³
